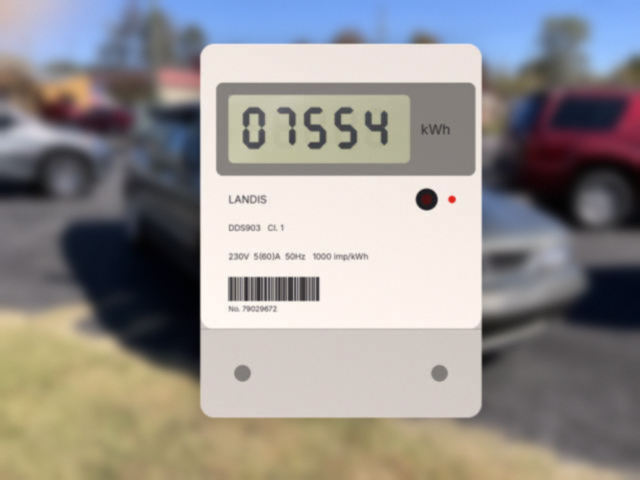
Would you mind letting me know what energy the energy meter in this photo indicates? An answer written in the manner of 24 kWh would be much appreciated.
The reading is 7554 kWh
